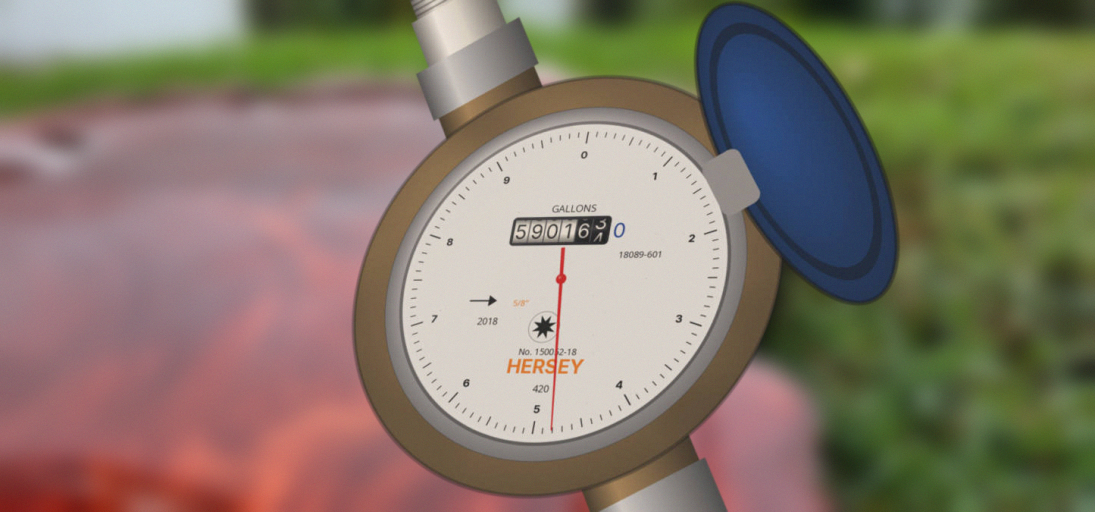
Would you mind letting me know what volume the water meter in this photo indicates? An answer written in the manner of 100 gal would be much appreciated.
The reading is 5901634.8 gal
